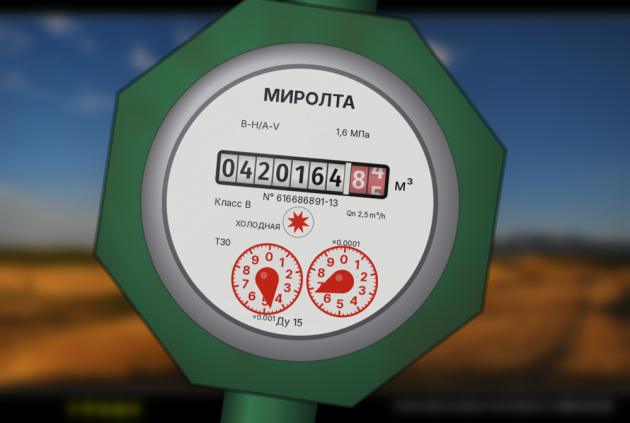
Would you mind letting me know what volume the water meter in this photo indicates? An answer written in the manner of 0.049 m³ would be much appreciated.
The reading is 420164.8446 m³
